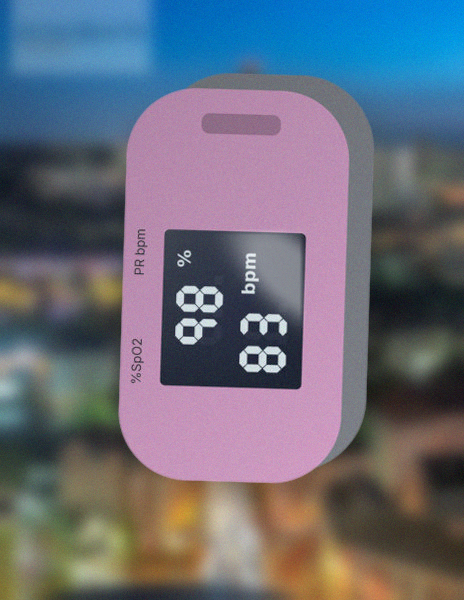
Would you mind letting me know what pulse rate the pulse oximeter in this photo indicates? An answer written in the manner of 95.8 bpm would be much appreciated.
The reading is 83 bpm
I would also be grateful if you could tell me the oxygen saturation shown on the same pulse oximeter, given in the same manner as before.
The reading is 98 %
